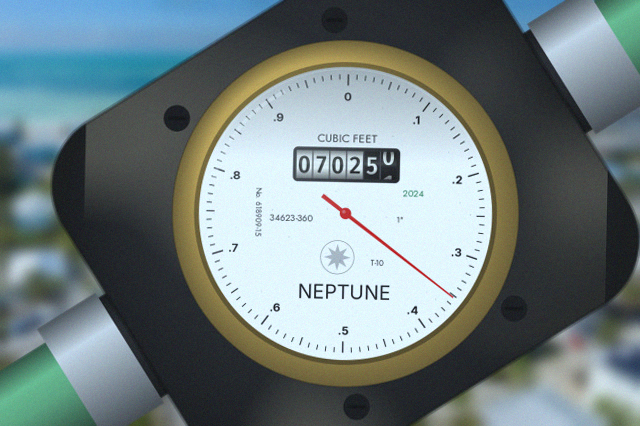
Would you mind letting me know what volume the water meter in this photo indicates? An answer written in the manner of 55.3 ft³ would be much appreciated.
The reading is 70250.35 ft³
